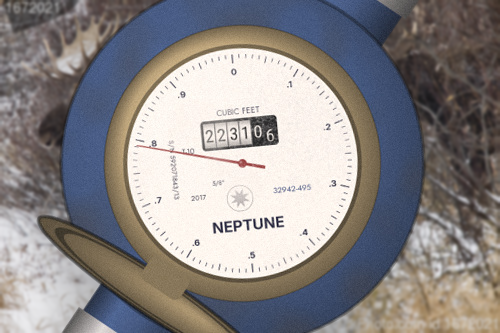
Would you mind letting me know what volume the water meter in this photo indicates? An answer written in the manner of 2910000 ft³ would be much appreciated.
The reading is 223105.79 ft³
